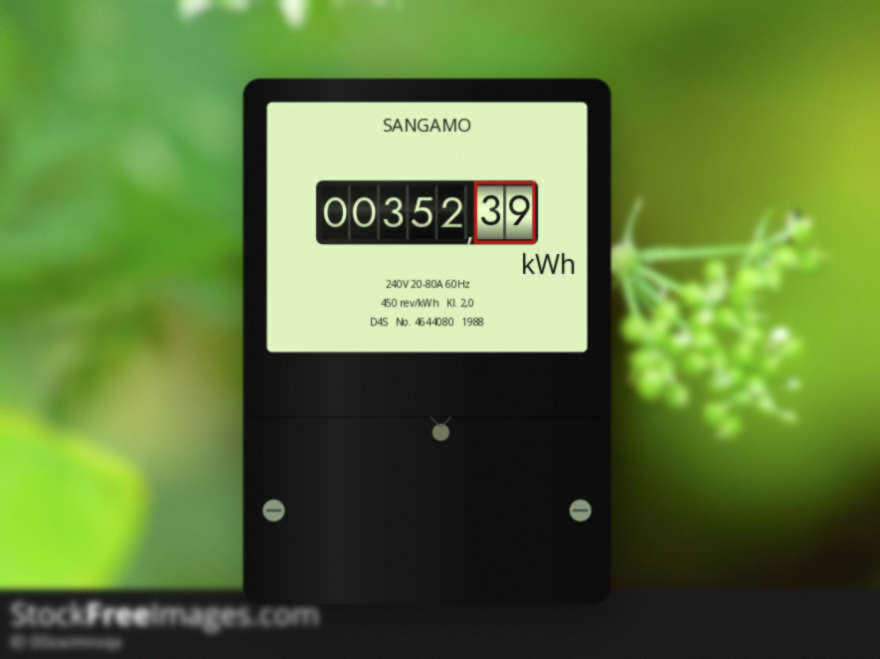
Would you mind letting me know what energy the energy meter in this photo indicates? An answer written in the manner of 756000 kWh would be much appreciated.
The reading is 352.39 kWh
